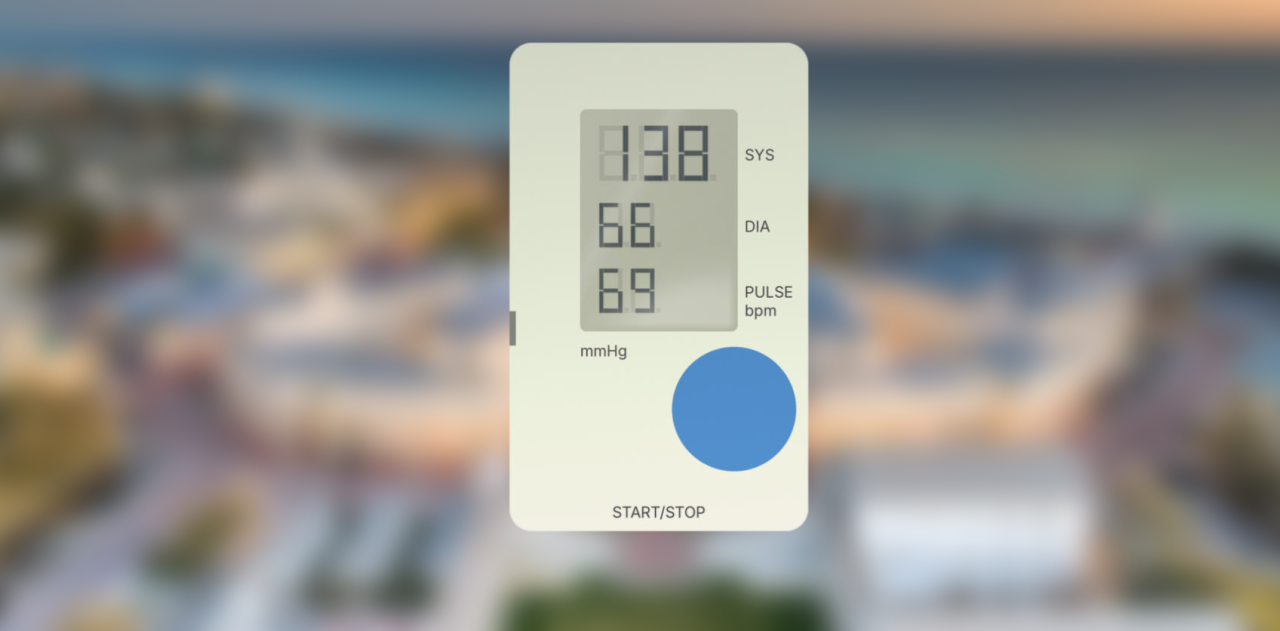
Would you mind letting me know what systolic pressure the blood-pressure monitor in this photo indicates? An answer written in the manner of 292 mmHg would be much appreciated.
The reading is 138 mmHg
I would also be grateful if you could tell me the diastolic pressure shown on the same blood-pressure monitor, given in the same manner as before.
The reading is 66 mmHg
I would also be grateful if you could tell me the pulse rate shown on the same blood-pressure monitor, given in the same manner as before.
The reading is 69 bpm
